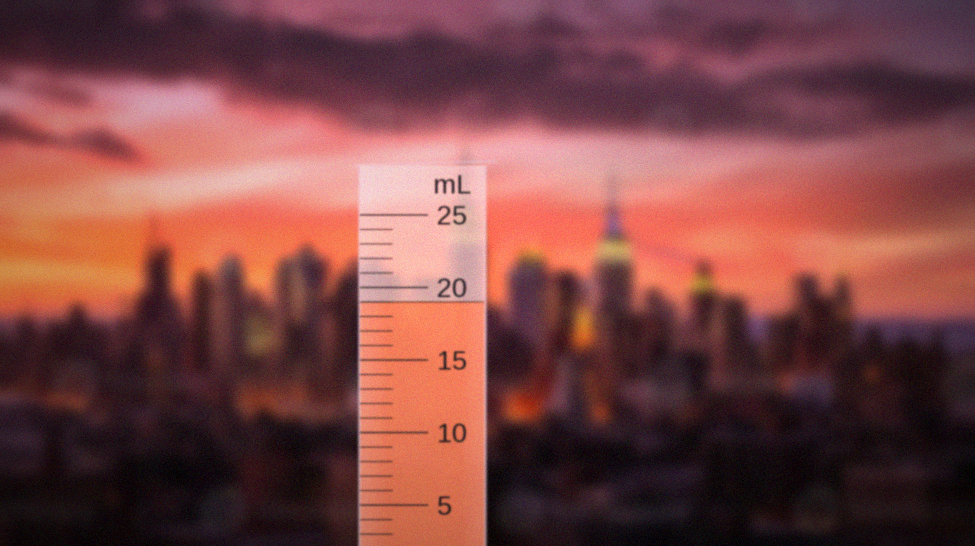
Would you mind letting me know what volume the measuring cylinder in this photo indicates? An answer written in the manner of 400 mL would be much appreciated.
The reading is 19 mL
